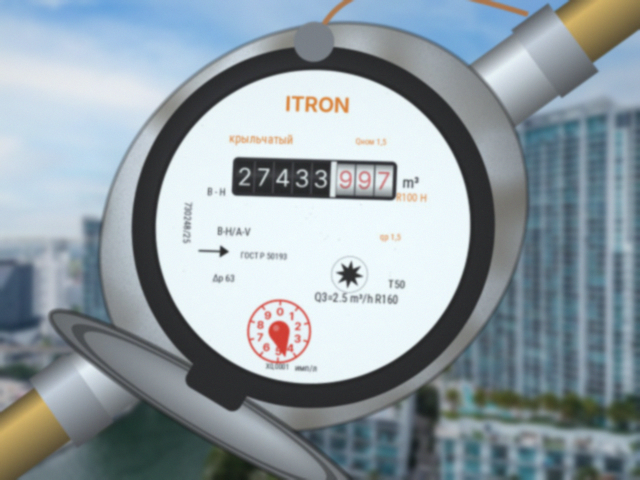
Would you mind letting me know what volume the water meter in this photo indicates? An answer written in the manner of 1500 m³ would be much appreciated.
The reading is 27433.9974 m³
